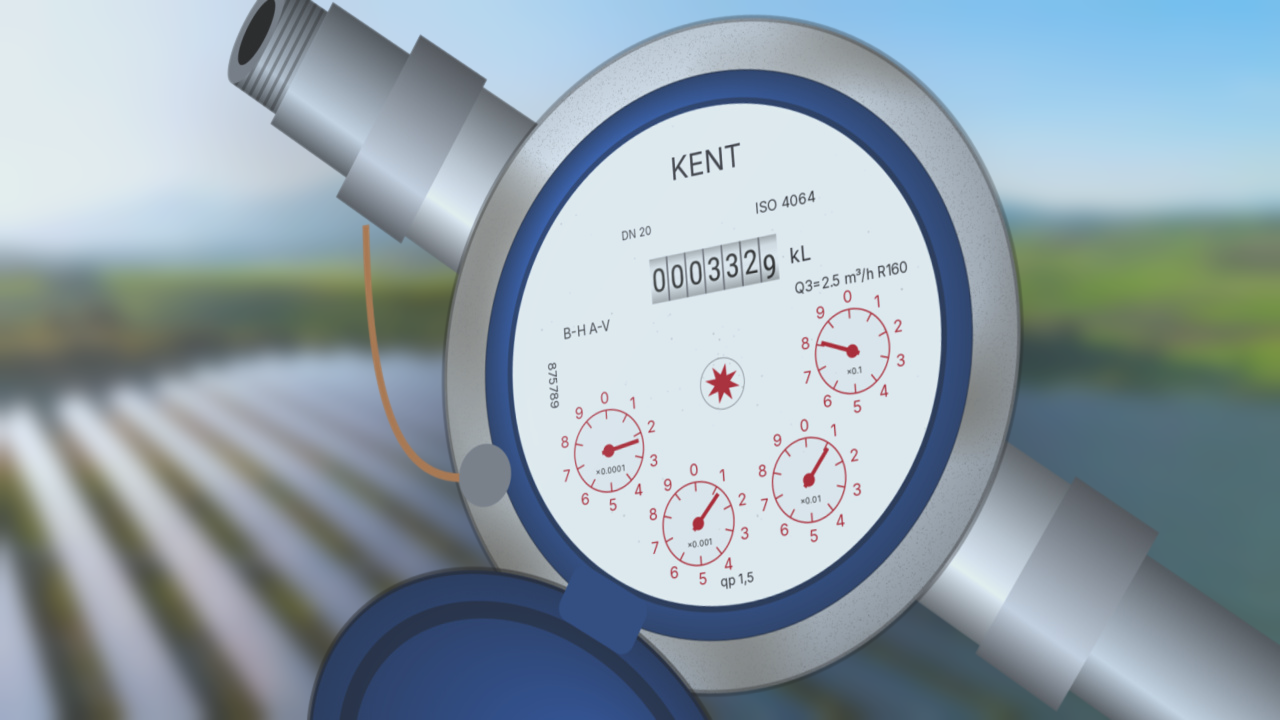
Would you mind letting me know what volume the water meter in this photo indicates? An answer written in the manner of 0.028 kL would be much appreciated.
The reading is 3328.8112 kL
